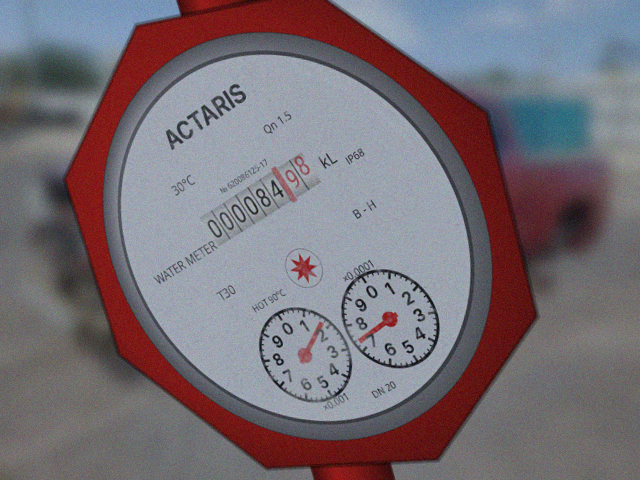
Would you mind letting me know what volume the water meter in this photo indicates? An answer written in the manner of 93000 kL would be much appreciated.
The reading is 84.9817 kL
